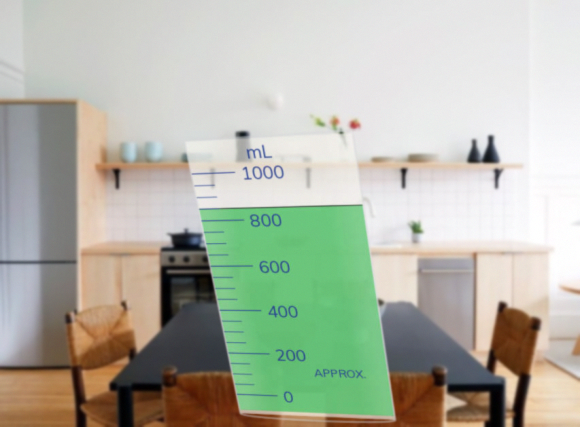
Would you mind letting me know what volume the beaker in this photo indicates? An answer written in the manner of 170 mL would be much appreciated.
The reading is 850 mL
